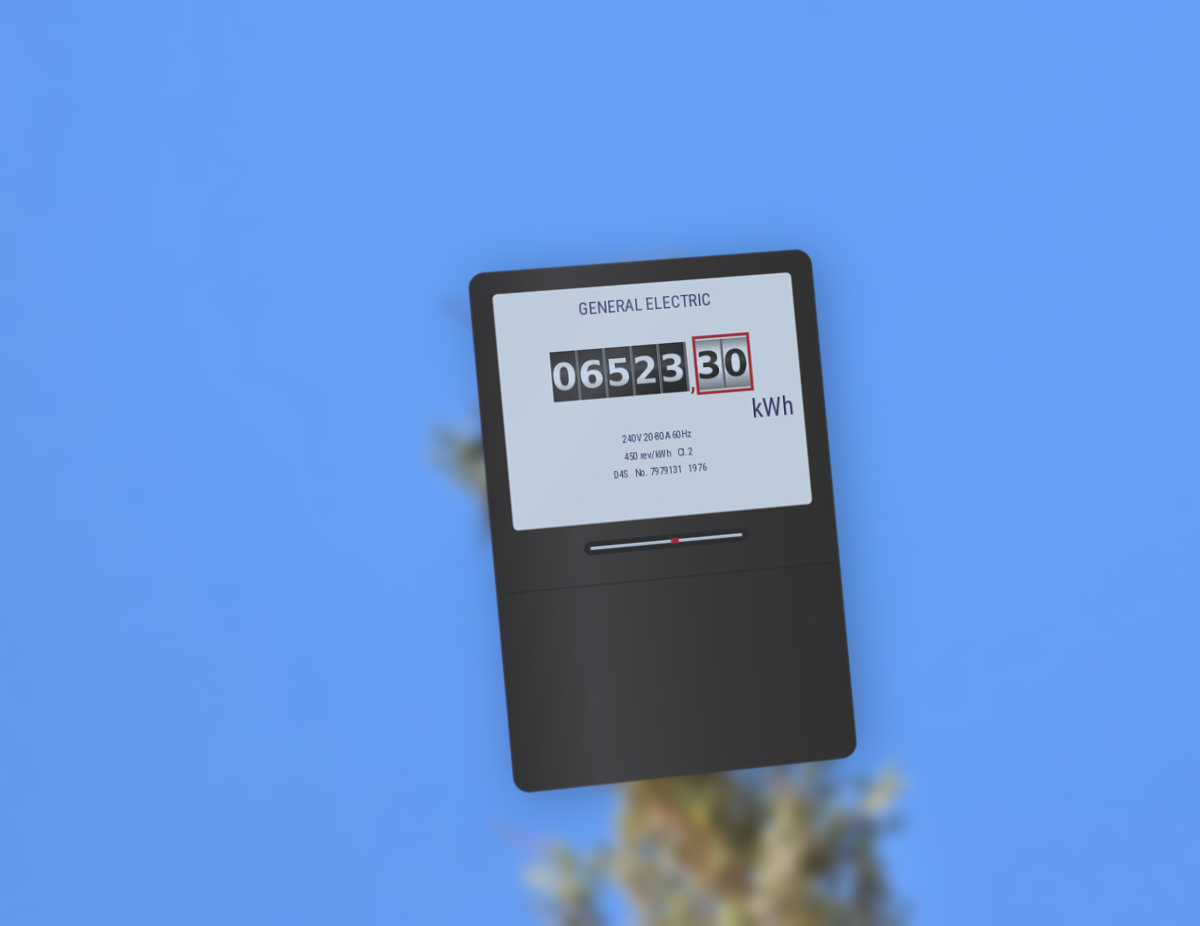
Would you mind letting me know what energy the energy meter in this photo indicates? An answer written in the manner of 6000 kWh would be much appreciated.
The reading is 6523.30 kWh
